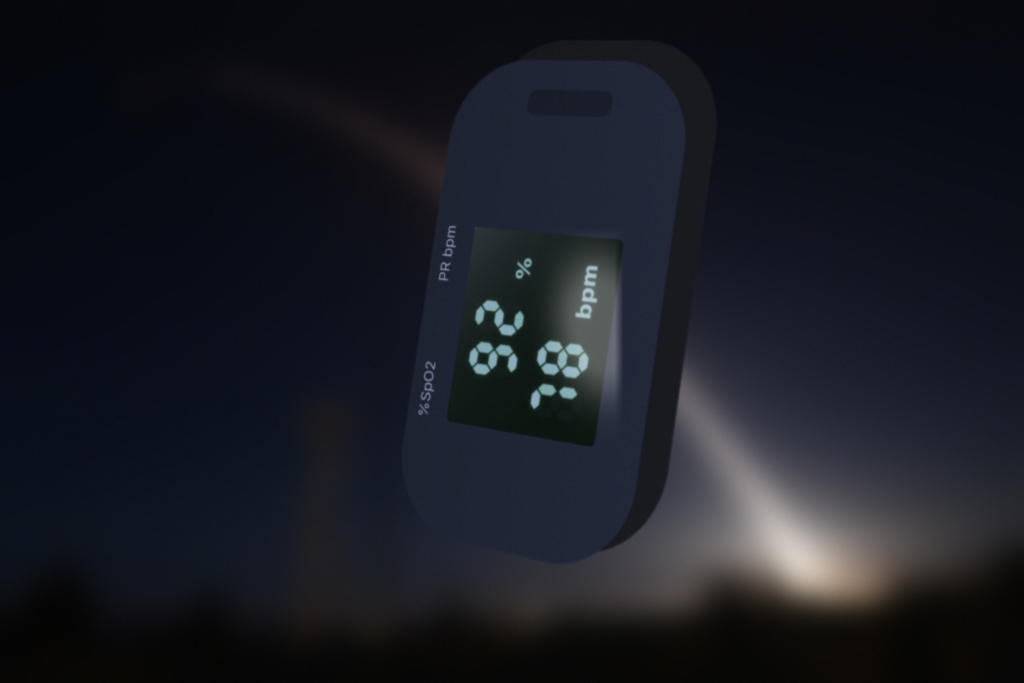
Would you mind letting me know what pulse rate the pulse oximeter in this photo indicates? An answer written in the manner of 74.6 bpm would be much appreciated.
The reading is 78 bpm
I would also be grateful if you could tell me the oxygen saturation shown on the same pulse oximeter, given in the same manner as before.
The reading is 92 %
